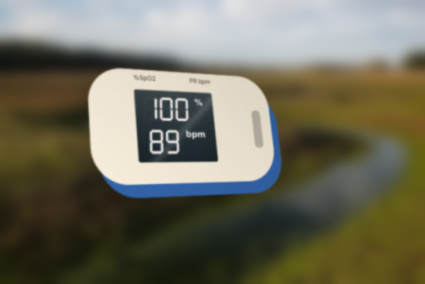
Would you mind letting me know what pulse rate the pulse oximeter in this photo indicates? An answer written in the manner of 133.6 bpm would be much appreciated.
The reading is 89 bpm
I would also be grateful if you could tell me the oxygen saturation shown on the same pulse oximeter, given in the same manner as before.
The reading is 100 %
